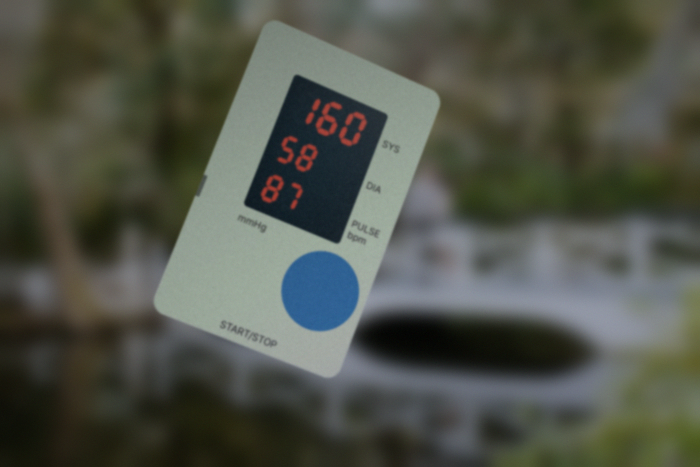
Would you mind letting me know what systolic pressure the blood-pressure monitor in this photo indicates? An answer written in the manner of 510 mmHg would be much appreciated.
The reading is 160 mmHg
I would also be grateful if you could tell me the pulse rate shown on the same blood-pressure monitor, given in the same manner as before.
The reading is 87 bpm
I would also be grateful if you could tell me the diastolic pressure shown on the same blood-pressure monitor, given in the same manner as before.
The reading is 58 mmHg
